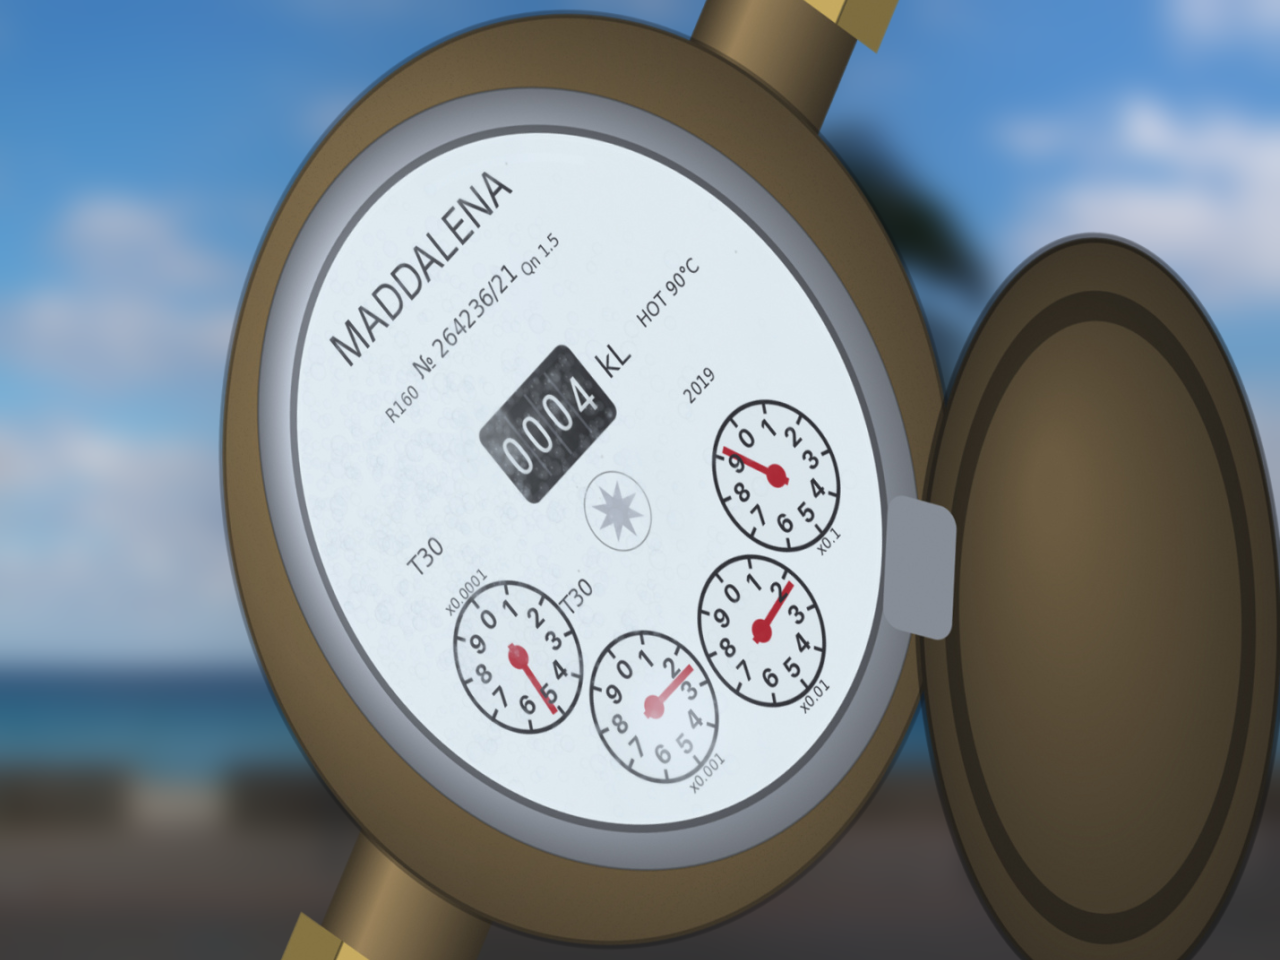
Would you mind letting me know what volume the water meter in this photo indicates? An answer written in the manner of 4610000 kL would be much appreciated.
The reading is 3.9225 kL
